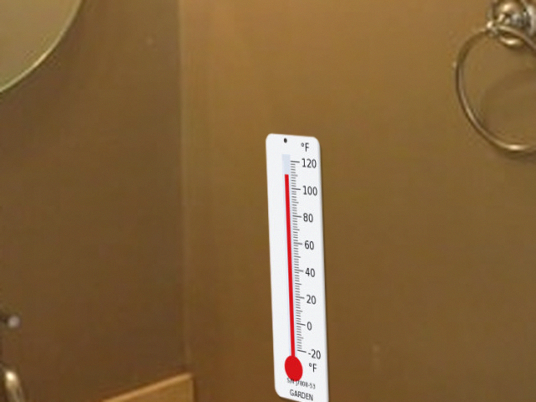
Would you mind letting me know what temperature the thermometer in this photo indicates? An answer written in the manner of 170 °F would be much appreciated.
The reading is 110 °F
